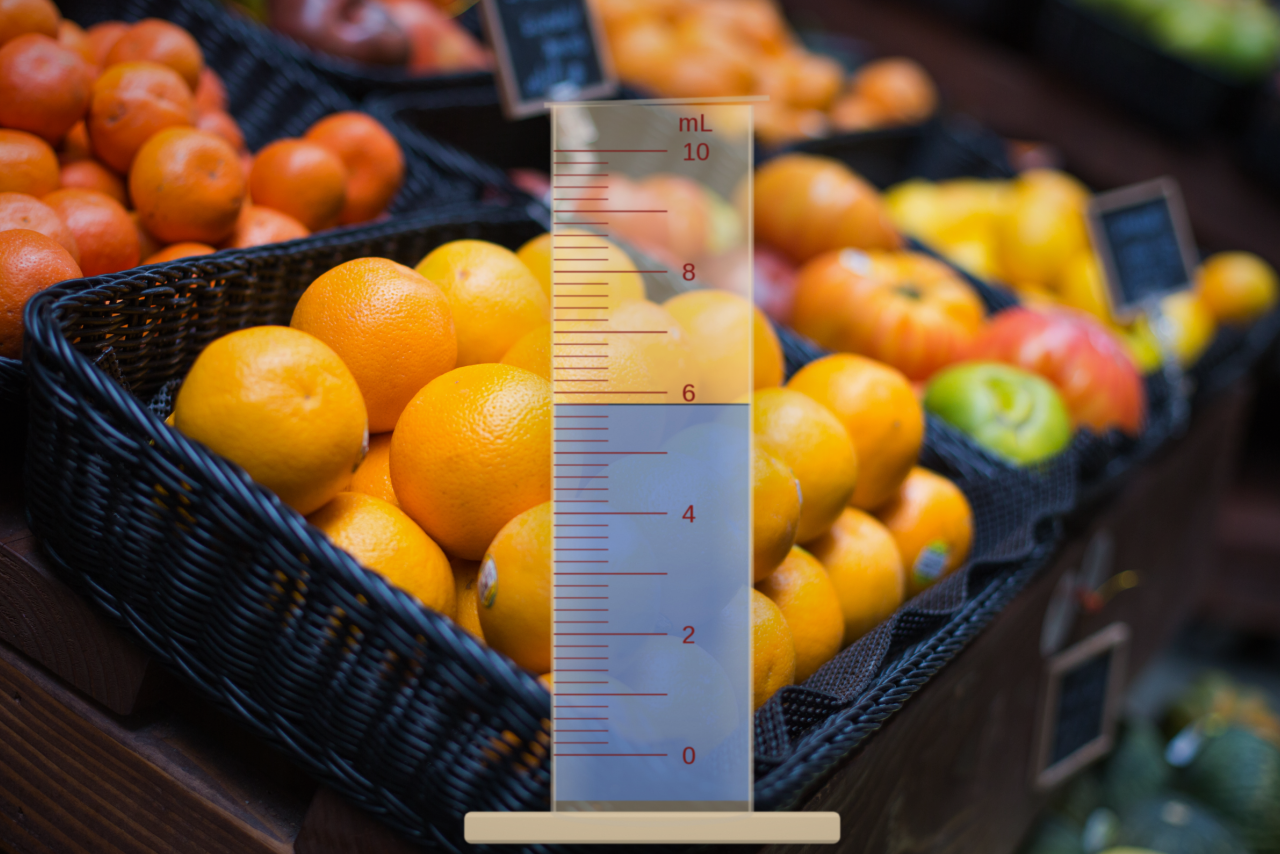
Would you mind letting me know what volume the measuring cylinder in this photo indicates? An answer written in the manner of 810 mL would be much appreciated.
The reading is 5.8 mL
